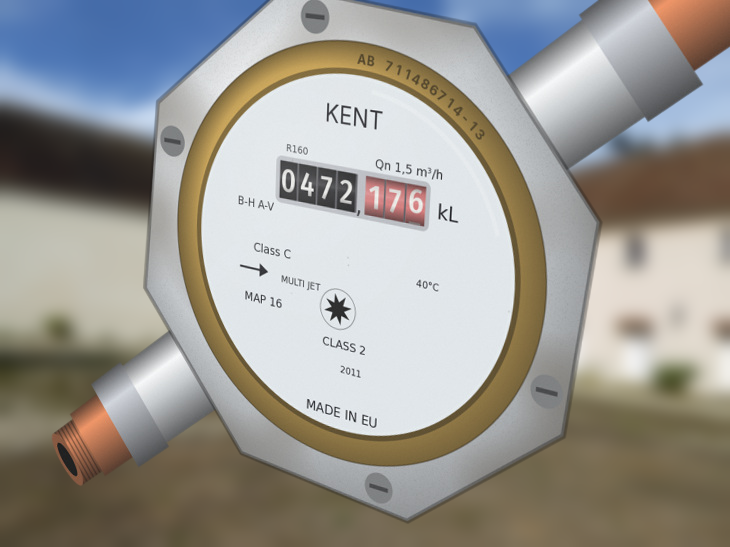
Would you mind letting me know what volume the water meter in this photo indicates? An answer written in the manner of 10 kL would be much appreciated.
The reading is 472.176 kL
